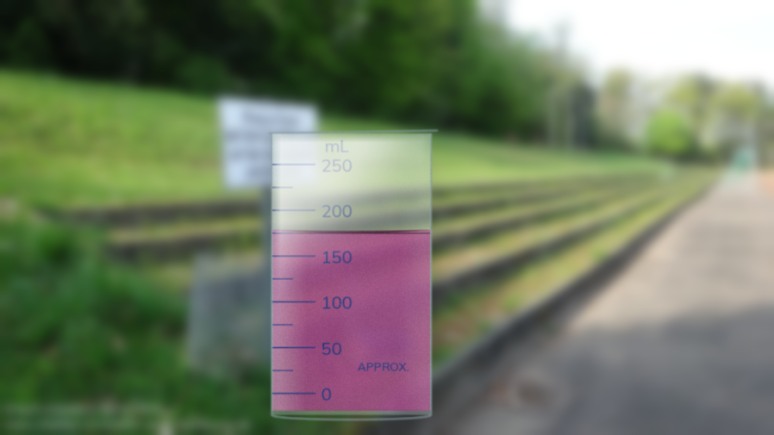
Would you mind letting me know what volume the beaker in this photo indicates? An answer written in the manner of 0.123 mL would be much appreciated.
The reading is 175 mL
